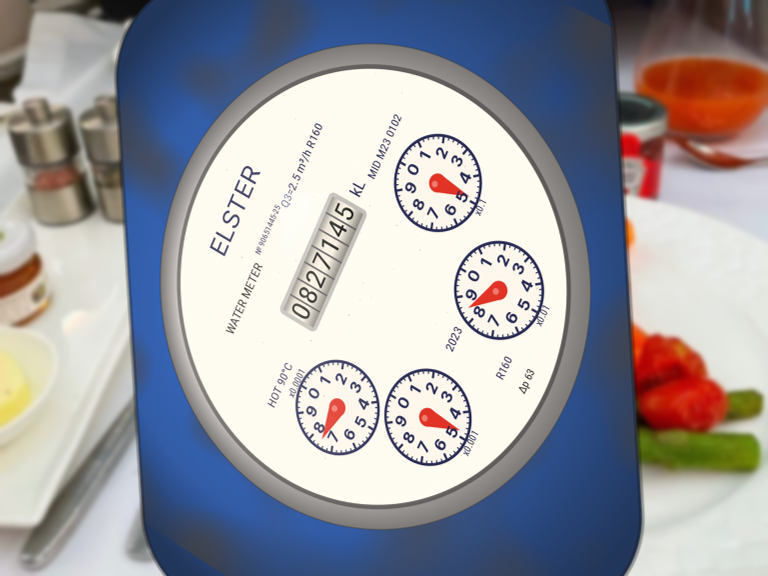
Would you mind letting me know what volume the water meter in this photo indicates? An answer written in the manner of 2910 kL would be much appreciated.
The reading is 827145.4847 kL
